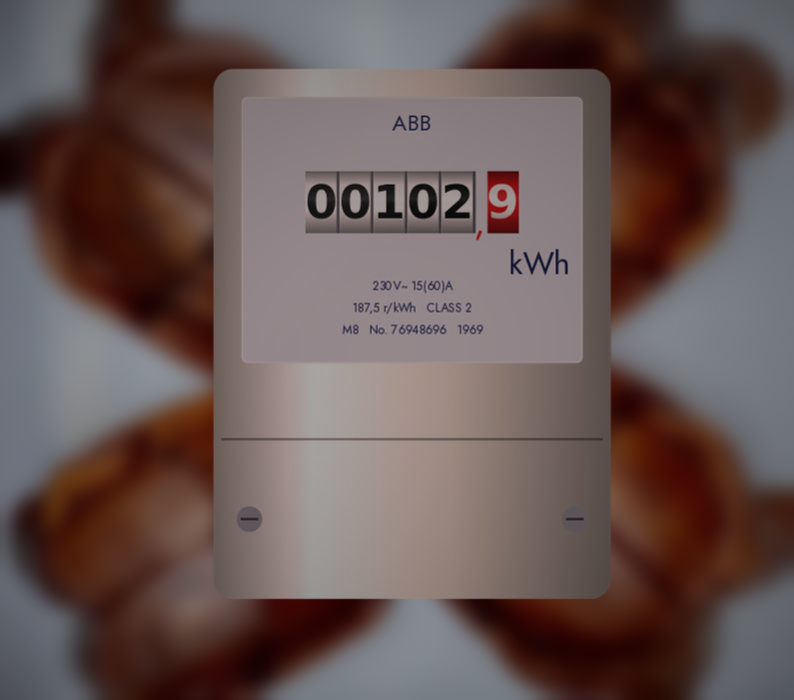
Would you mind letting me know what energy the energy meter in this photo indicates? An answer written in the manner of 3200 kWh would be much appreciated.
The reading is 102.9 kWh
